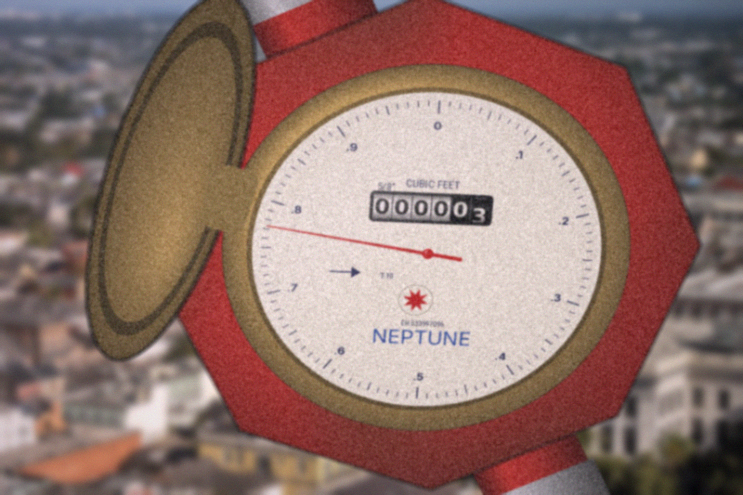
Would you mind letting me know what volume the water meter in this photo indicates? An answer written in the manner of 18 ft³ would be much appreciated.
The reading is 2.77 ft³
